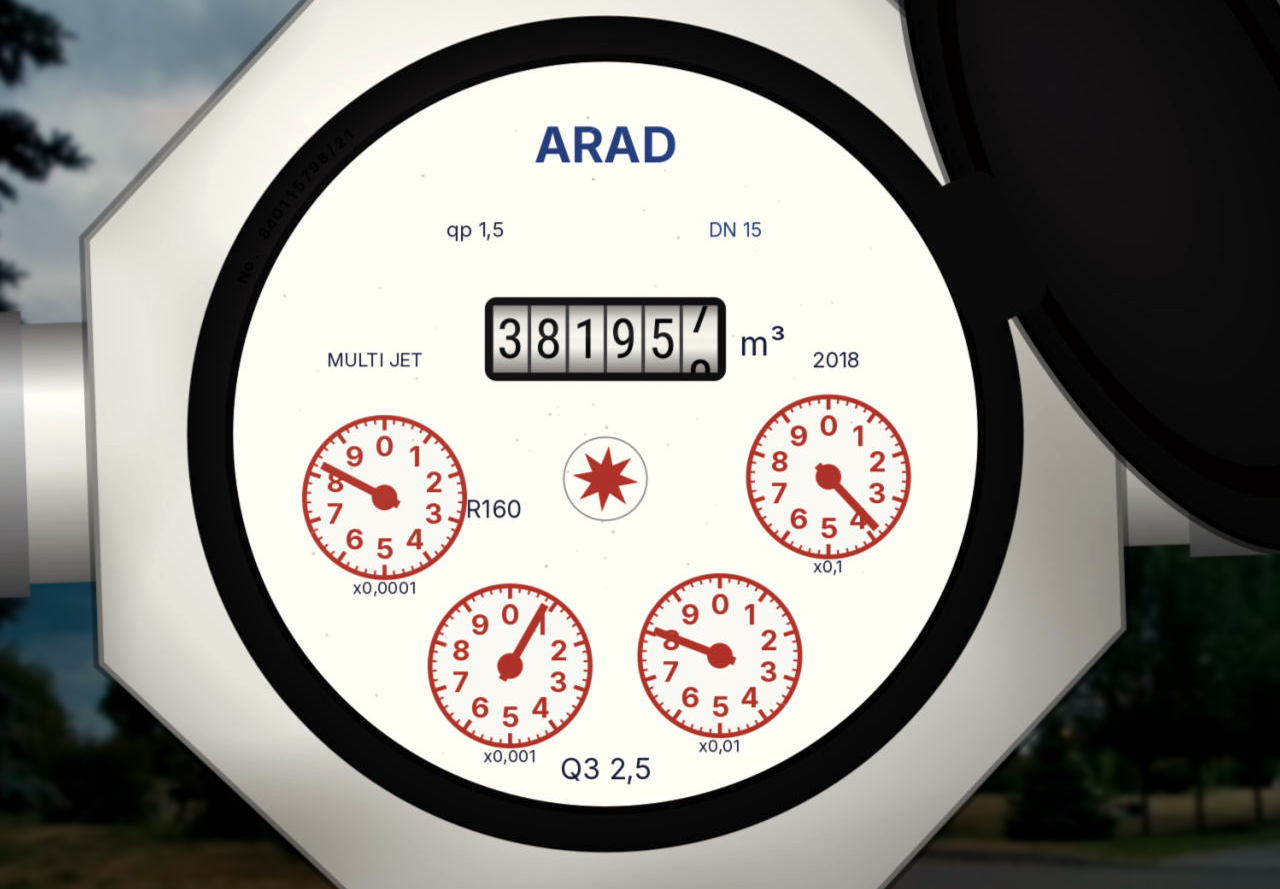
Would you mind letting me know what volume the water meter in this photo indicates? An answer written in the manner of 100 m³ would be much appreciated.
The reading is 381957.3808 m³
